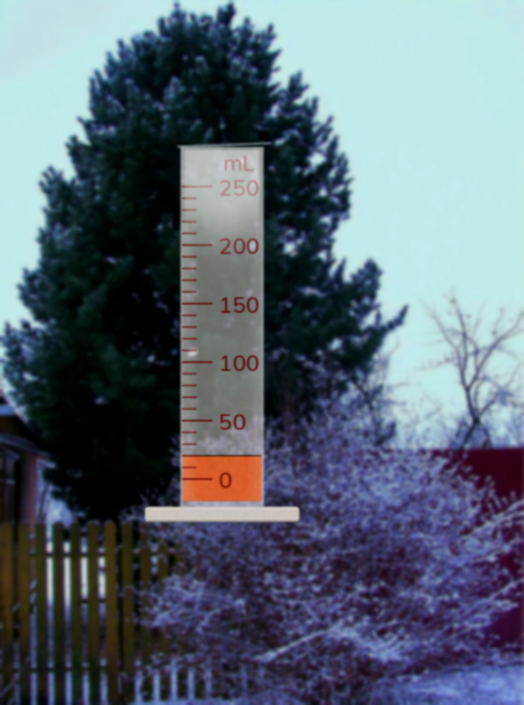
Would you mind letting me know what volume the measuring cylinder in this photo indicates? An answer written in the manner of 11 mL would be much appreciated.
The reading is 20 mL
